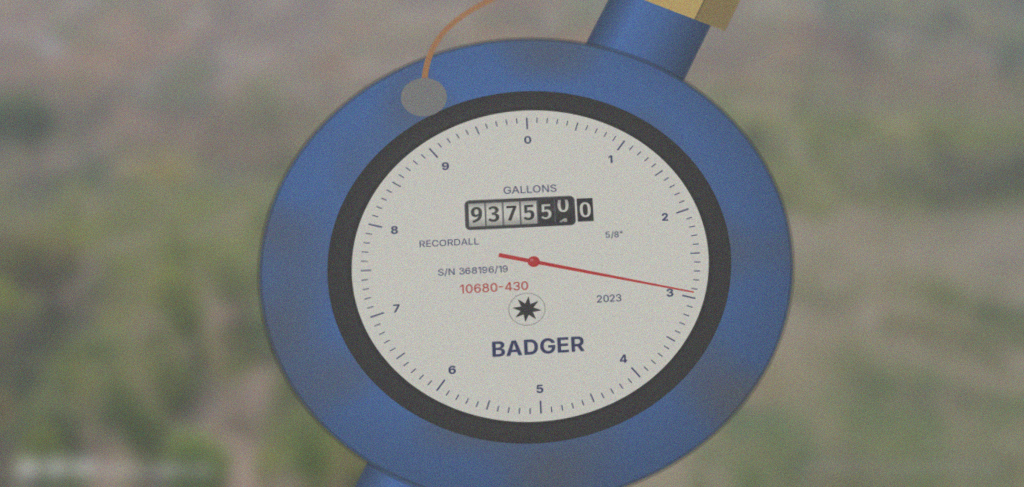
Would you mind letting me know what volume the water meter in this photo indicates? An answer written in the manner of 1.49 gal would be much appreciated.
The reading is 9375502.9 gal
